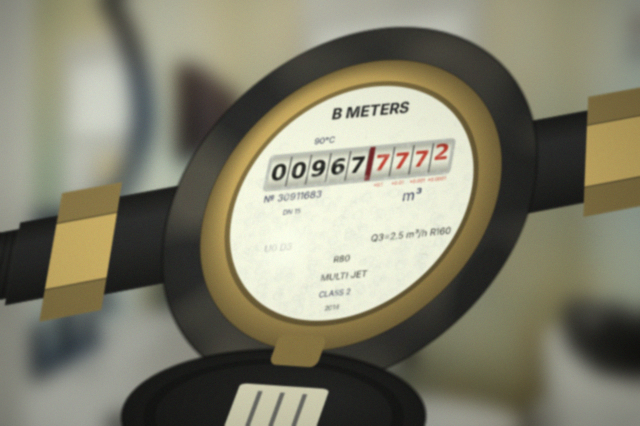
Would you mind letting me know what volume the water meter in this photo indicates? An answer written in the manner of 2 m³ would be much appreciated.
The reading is 967.7772 m³
